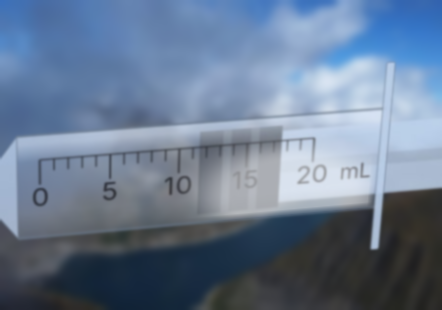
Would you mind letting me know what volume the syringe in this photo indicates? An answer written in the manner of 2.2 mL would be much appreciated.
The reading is 11.5 mL
